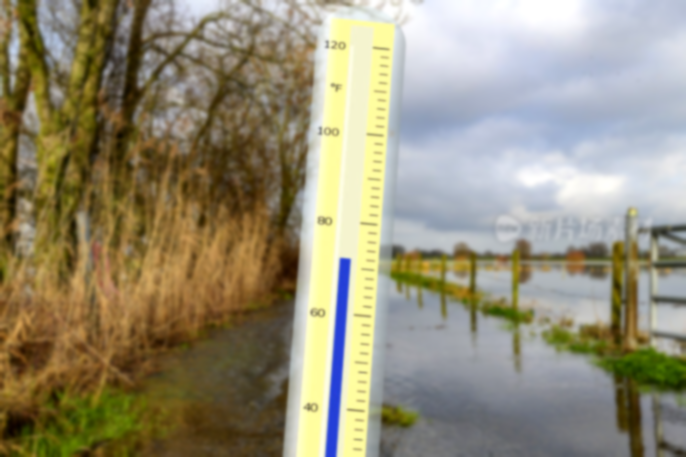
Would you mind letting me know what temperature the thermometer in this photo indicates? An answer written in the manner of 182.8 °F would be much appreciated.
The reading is 72 °F
